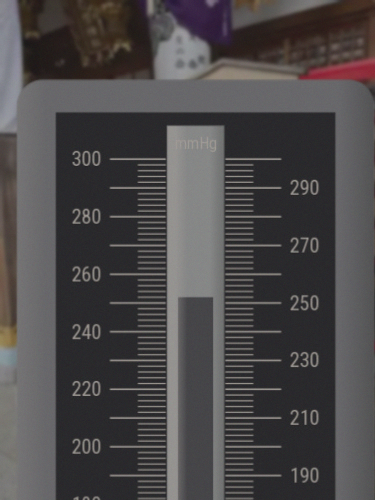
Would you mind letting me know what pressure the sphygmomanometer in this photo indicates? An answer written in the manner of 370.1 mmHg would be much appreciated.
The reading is 252 mmHg
